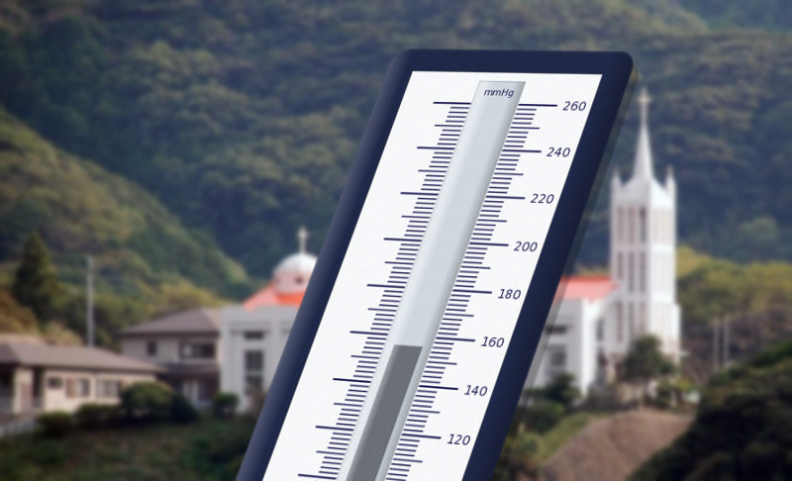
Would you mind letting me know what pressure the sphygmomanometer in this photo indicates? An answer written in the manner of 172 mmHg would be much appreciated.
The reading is 156 mmHg
